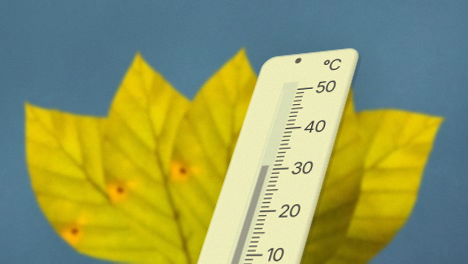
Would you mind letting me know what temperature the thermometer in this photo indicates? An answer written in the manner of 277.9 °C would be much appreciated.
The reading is 31 °C
